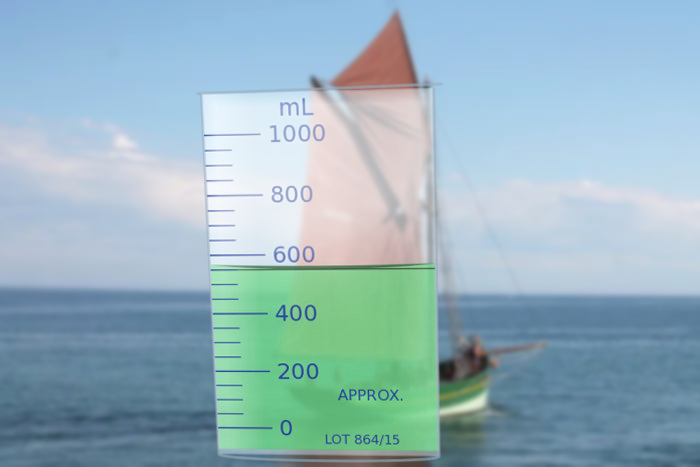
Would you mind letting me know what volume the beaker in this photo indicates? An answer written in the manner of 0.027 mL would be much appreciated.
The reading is 550 mL
